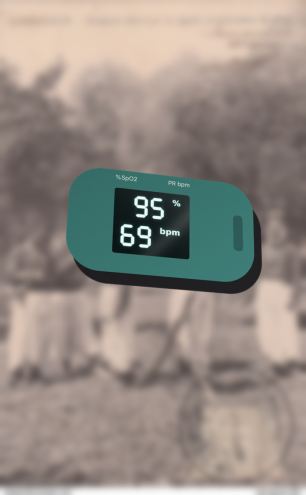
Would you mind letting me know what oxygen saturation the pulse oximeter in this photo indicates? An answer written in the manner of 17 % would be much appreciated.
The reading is 95 %
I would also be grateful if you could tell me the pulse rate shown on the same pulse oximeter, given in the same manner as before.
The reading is 69 bpm
